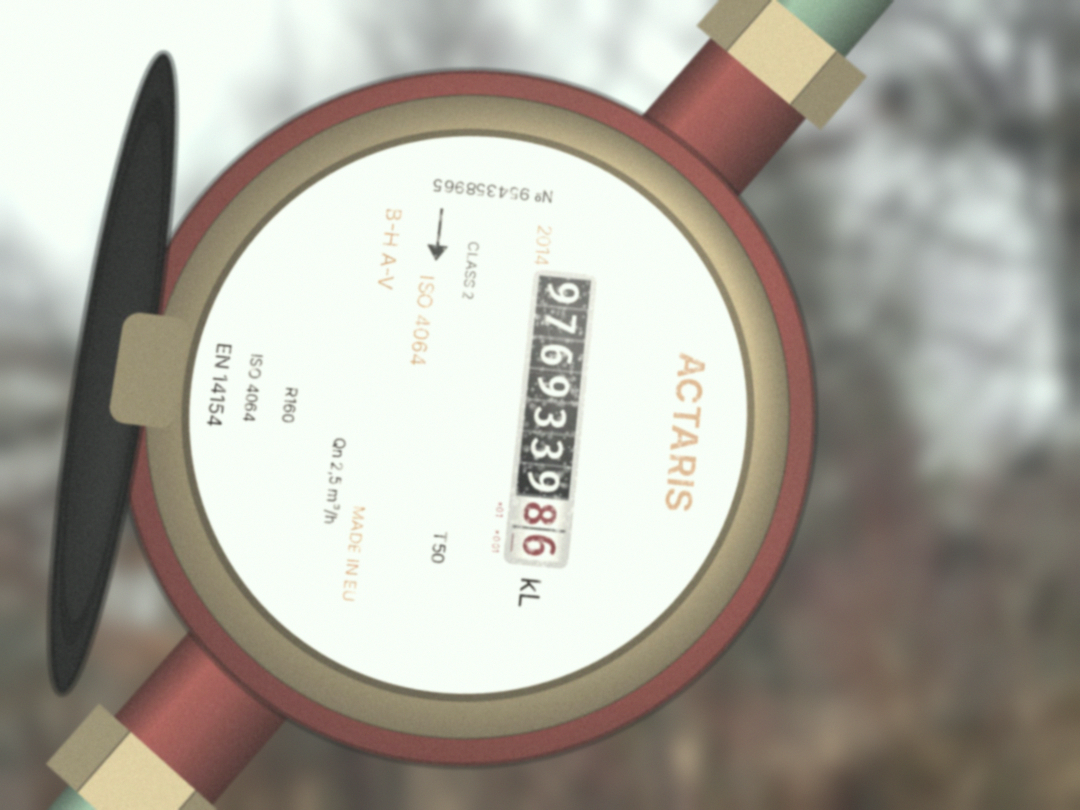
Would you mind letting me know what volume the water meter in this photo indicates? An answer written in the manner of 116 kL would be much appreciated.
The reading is 9769339.86 kL
